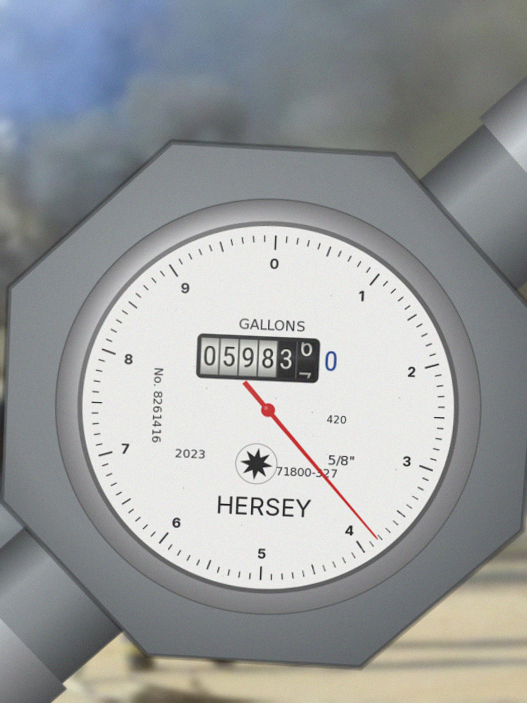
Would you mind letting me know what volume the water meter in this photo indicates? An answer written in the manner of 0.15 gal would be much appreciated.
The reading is 598363.8 gal
